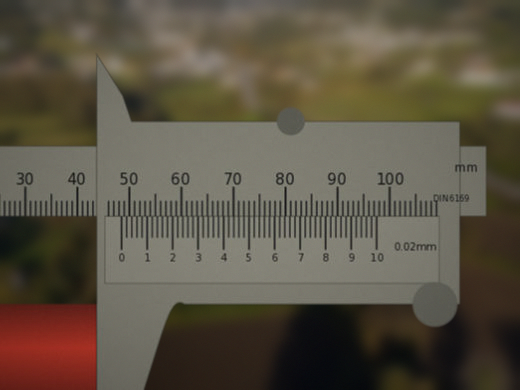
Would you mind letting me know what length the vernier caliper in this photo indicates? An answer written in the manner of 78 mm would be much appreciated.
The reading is 48.5 mm
